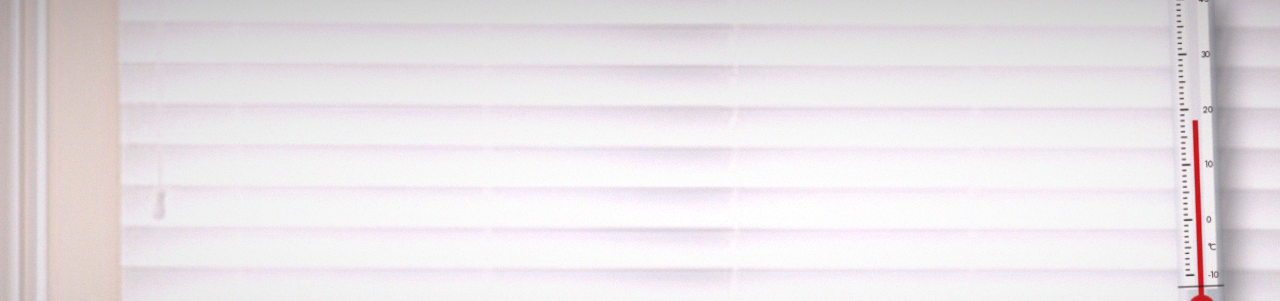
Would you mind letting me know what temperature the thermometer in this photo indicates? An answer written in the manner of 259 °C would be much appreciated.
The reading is 18 °C
